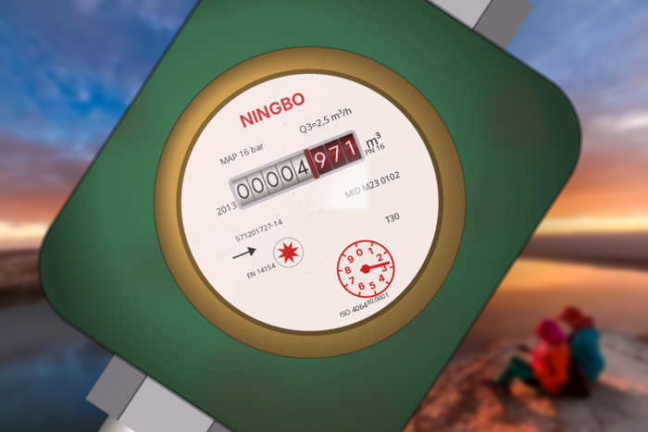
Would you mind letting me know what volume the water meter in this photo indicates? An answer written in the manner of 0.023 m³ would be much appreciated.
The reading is 4.9712 m³
